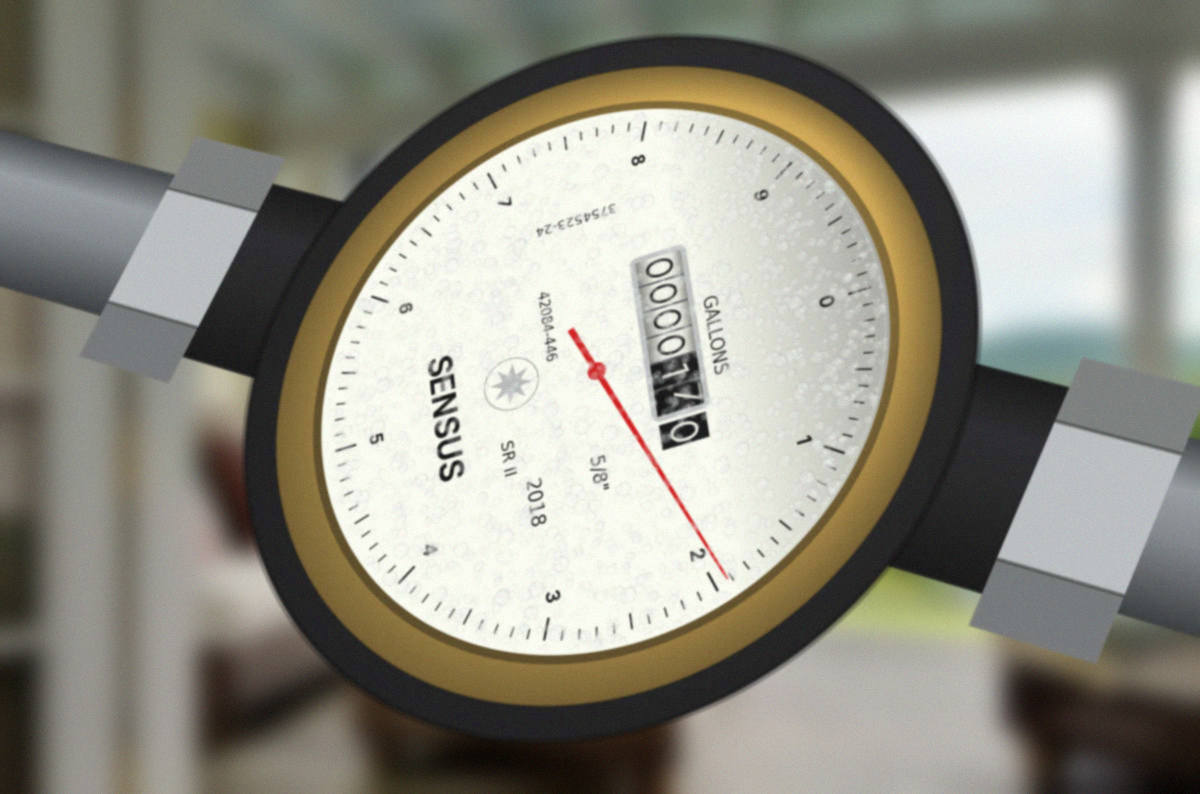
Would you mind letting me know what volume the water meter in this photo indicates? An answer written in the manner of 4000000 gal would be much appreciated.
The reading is 171.9 gal
